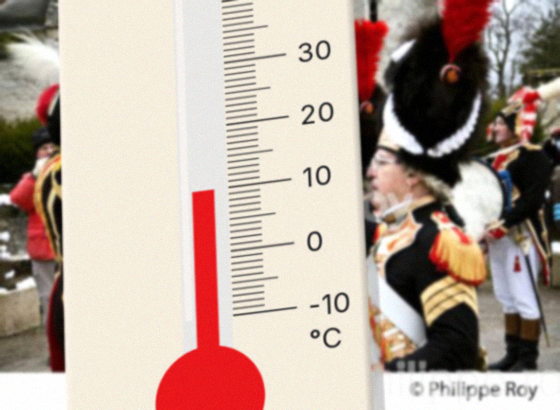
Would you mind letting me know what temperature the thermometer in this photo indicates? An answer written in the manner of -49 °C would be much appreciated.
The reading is 10 °C
